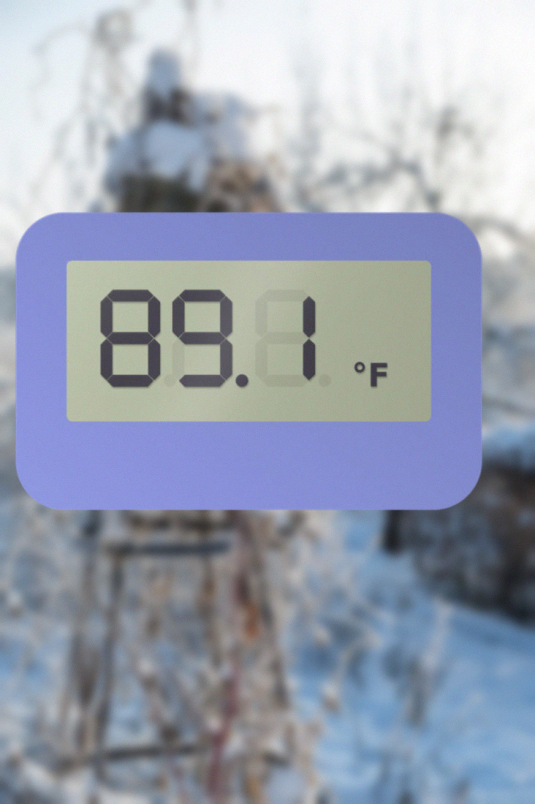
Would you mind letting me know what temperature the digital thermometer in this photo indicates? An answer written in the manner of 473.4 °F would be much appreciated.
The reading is 89.1 °F
